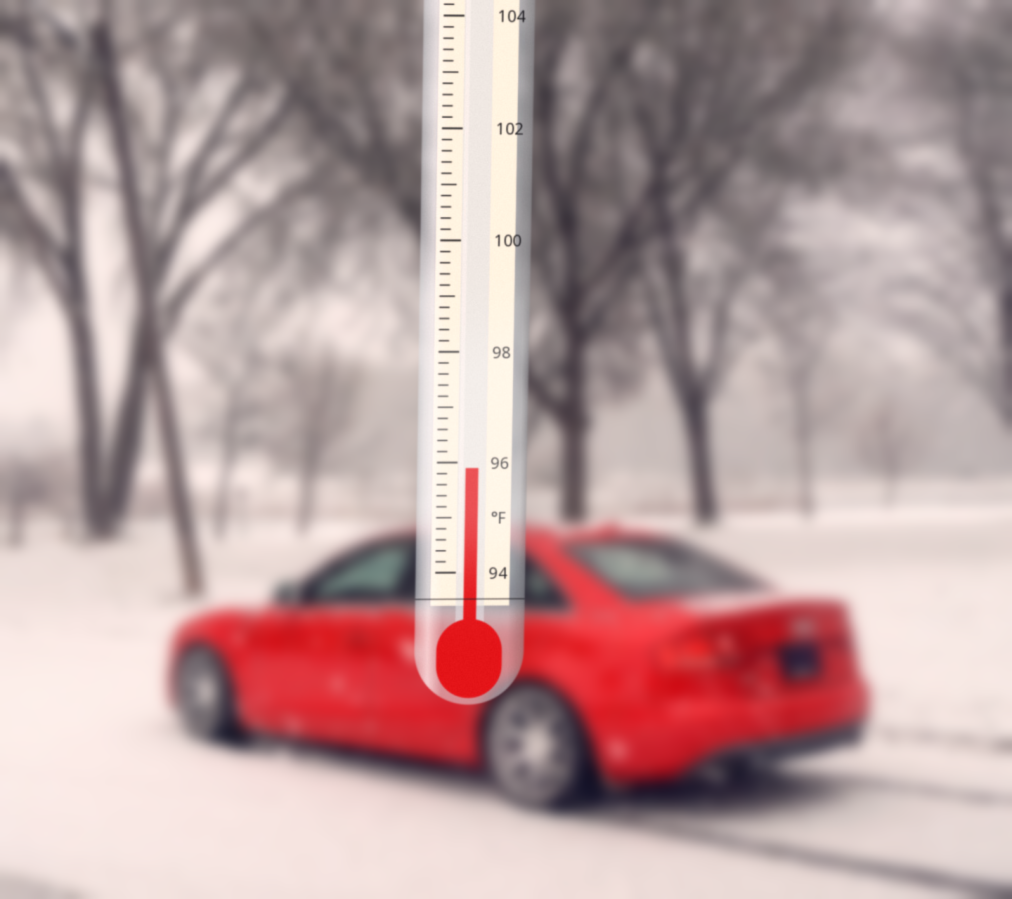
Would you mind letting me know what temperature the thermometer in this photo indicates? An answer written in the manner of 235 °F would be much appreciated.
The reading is 95.9 °F
